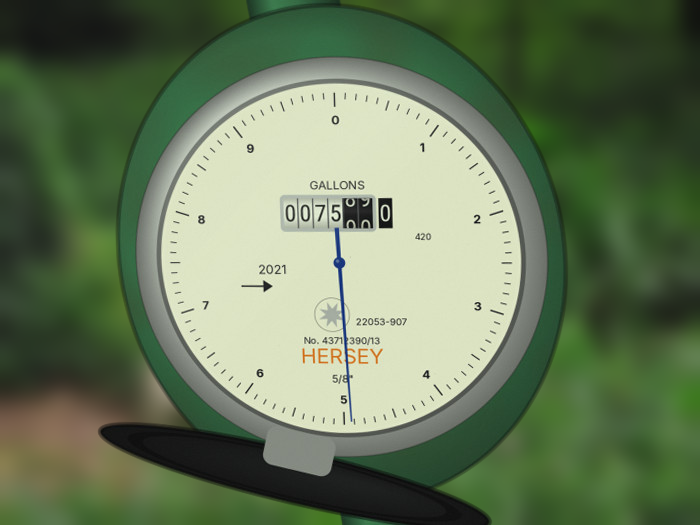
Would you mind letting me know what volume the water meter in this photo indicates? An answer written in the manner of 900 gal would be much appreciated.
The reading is 75894.9 gal
